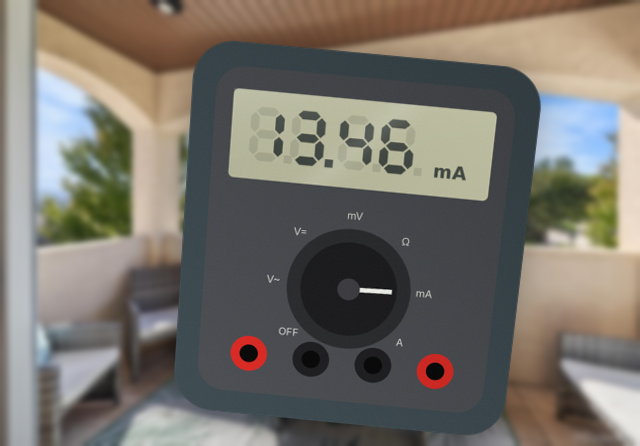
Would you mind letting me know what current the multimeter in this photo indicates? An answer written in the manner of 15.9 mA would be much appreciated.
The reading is 13.46 mA
